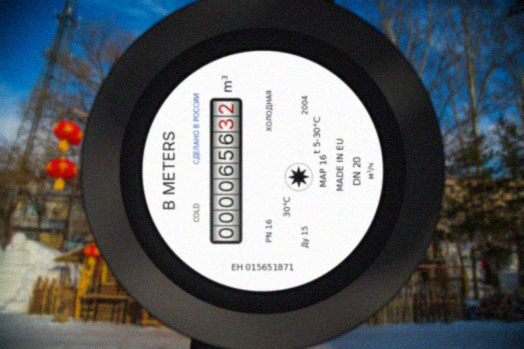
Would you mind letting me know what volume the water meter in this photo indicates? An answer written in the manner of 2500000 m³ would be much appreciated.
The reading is 656.32 m³
